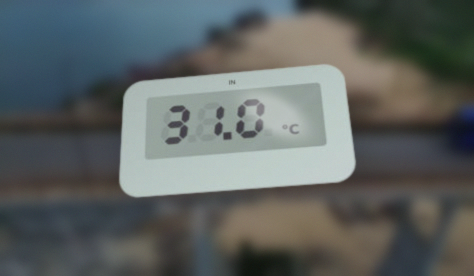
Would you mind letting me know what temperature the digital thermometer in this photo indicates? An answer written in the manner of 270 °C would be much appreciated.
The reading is 31.0 °C
